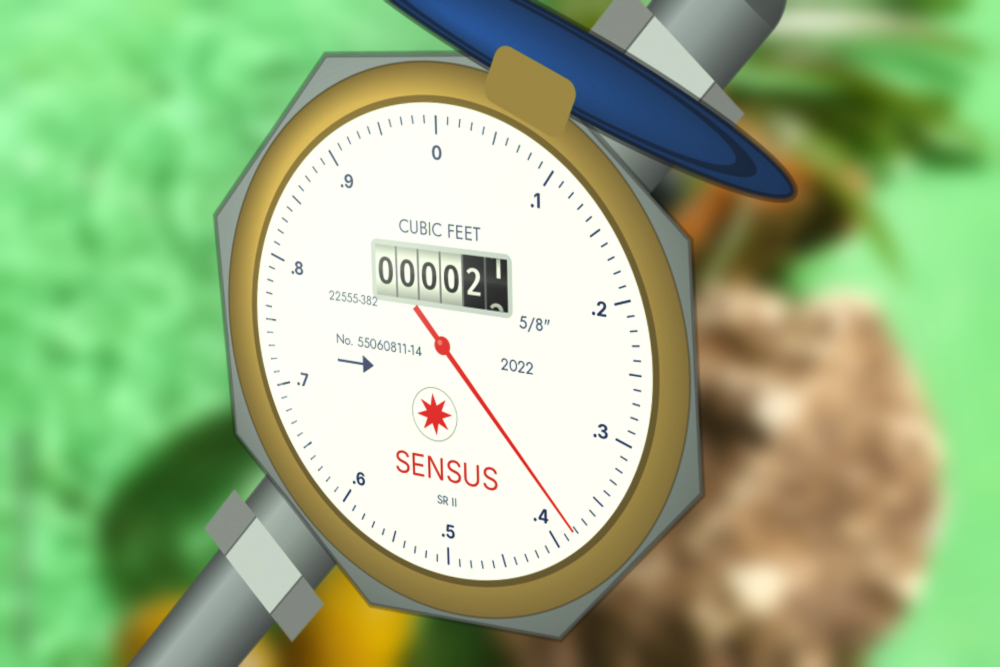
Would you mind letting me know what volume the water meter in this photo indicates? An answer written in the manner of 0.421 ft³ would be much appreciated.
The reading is 21.38 ft³
